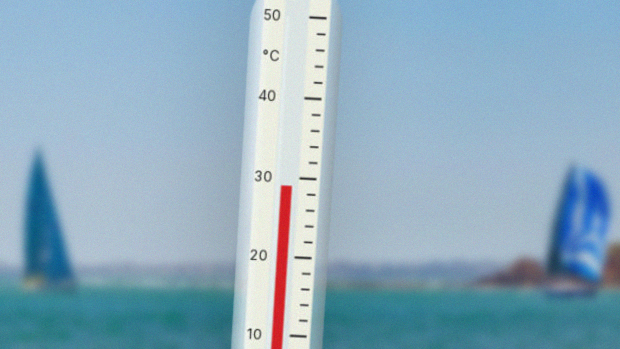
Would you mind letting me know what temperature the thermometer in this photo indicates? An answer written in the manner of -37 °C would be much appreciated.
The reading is 29 °C
